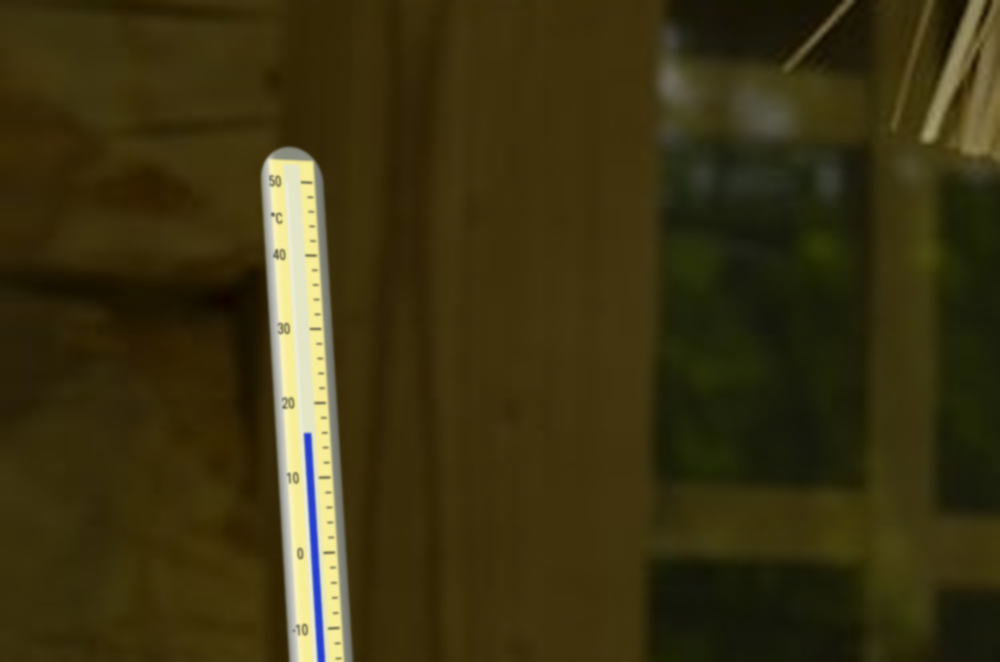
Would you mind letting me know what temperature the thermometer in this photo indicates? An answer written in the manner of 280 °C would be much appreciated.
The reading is 16 °C
